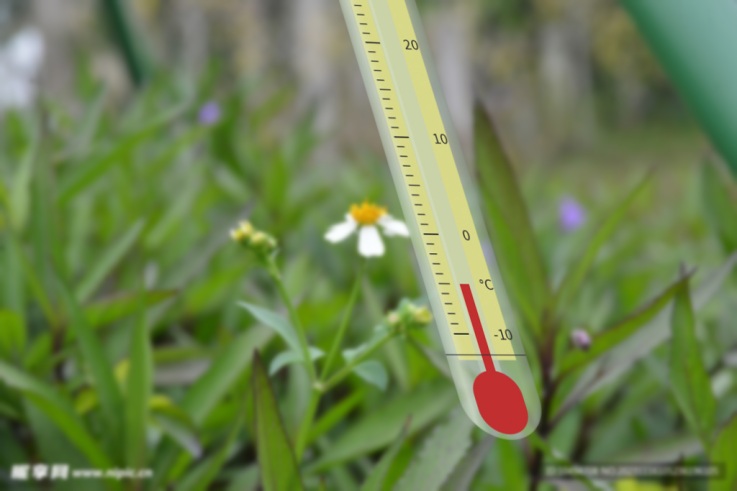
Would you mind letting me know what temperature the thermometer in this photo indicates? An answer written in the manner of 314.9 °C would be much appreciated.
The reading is -5 °C
